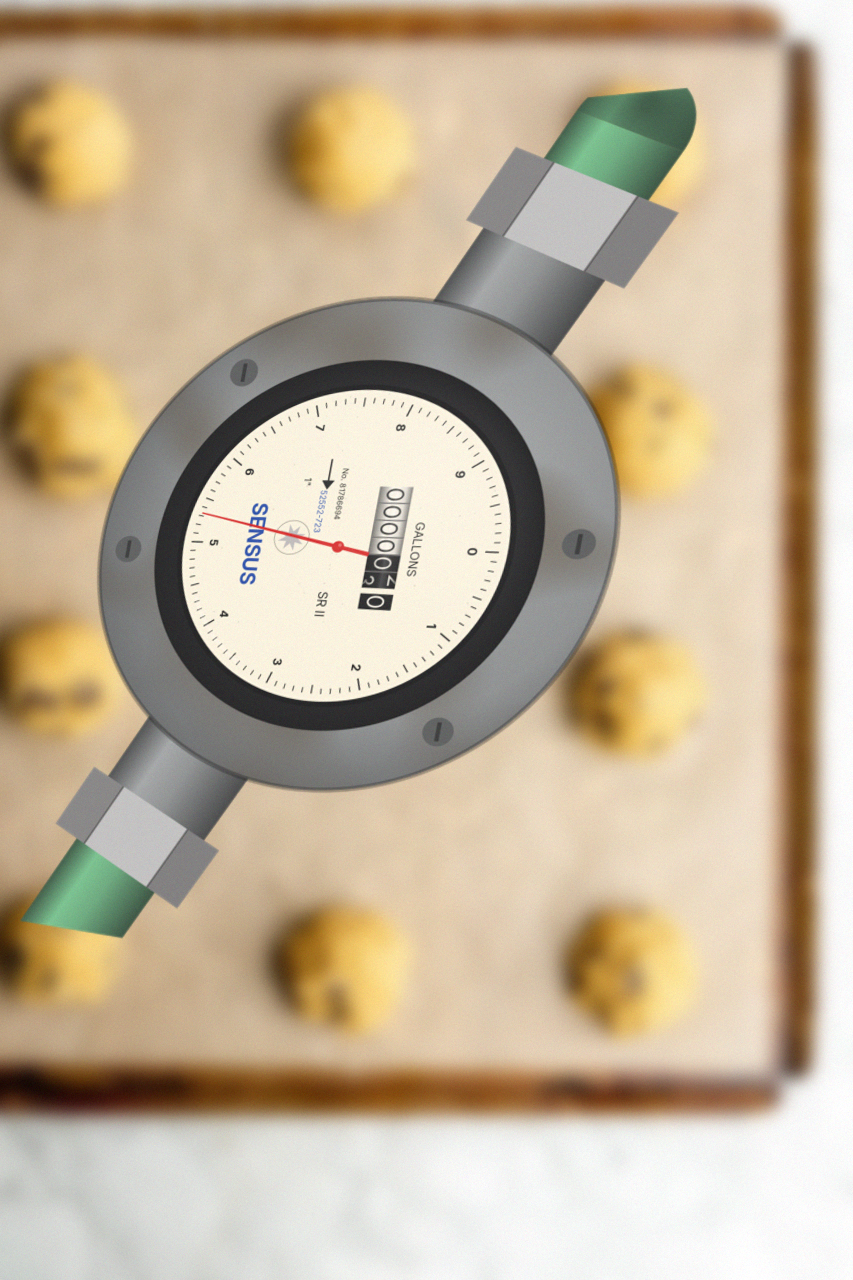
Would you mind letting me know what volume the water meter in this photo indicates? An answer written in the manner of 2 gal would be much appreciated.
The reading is 25.3 gal
